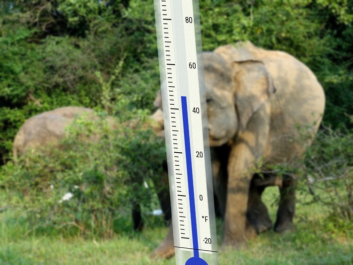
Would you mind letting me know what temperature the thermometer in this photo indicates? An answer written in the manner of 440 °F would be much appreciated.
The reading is 46 °F
